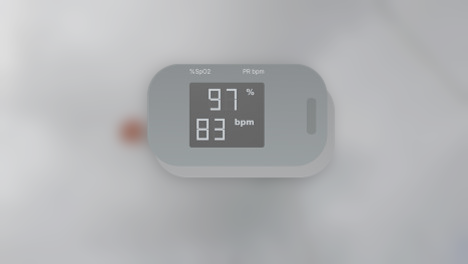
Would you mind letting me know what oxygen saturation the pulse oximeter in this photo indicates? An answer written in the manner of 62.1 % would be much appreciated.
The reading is 97 %
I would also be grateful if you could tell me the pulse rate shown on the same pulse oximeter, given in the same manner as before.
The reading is 83 bpm
